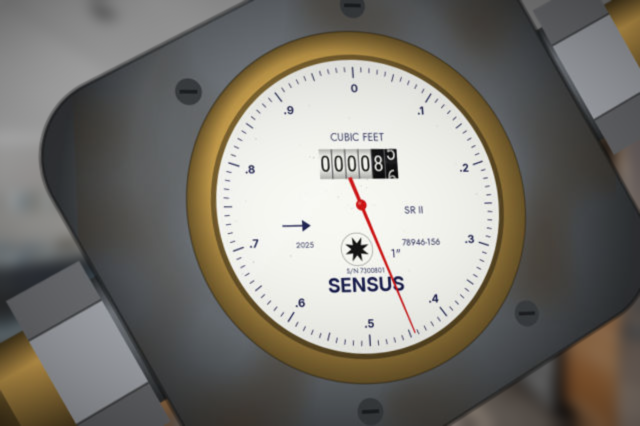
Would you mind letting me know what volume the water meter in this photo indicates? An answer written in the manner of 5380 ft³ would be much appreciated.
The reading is 85.44 ft³
